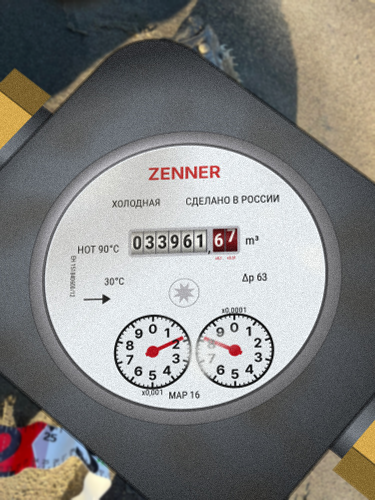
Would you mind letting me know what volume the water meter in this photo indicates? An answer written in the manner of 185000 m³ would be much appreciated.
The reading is 33961.6718 m³
